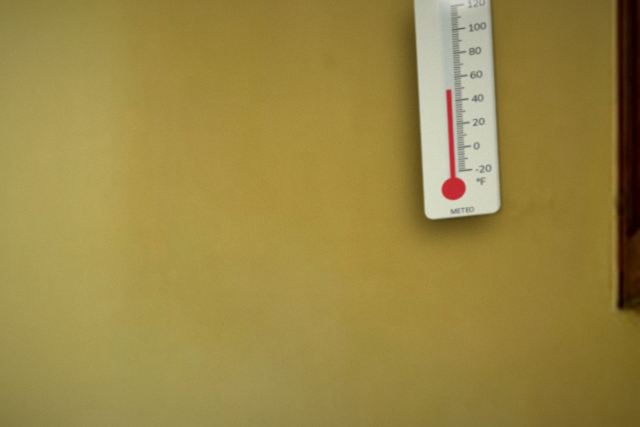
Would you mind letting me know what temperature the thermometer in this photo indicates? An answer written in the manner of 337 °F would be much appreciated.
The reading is 50 °F
